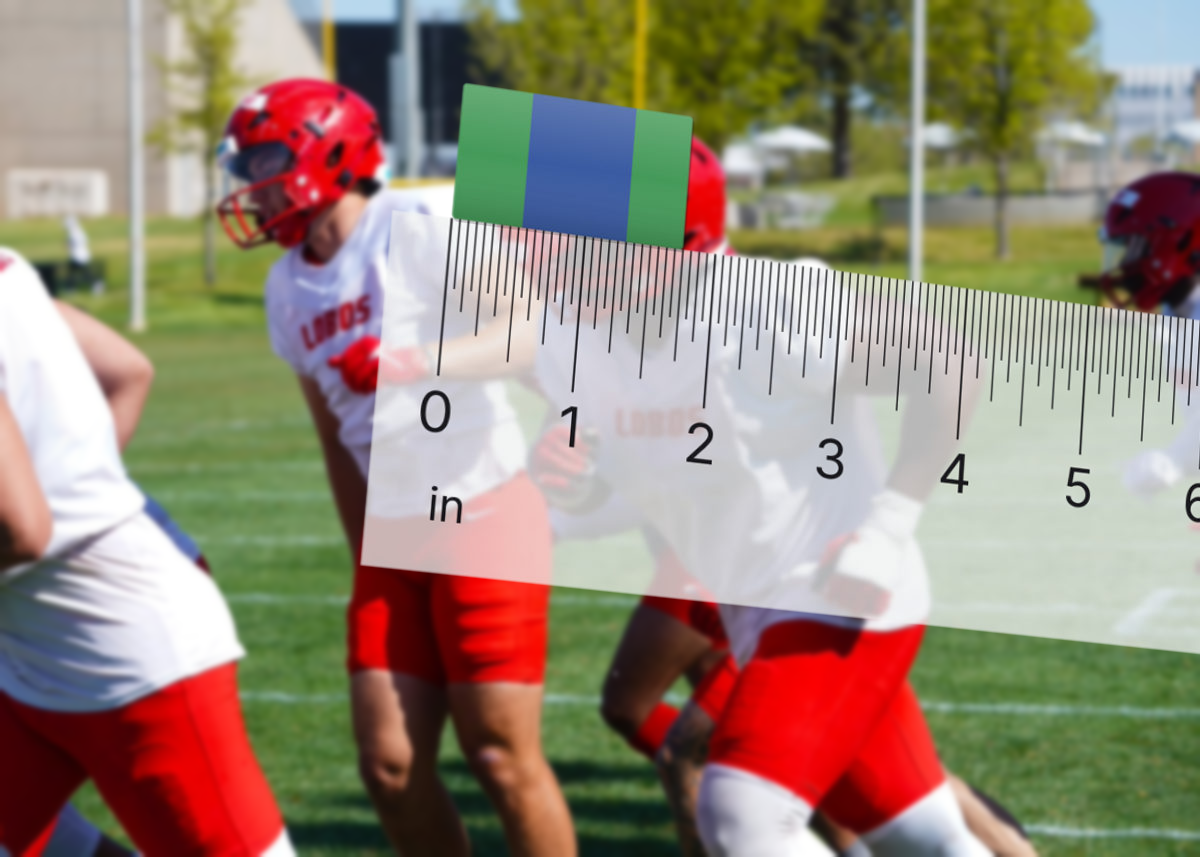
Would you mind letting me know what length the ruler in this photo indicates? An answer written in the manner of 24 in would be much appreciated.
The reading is 1.75 in
